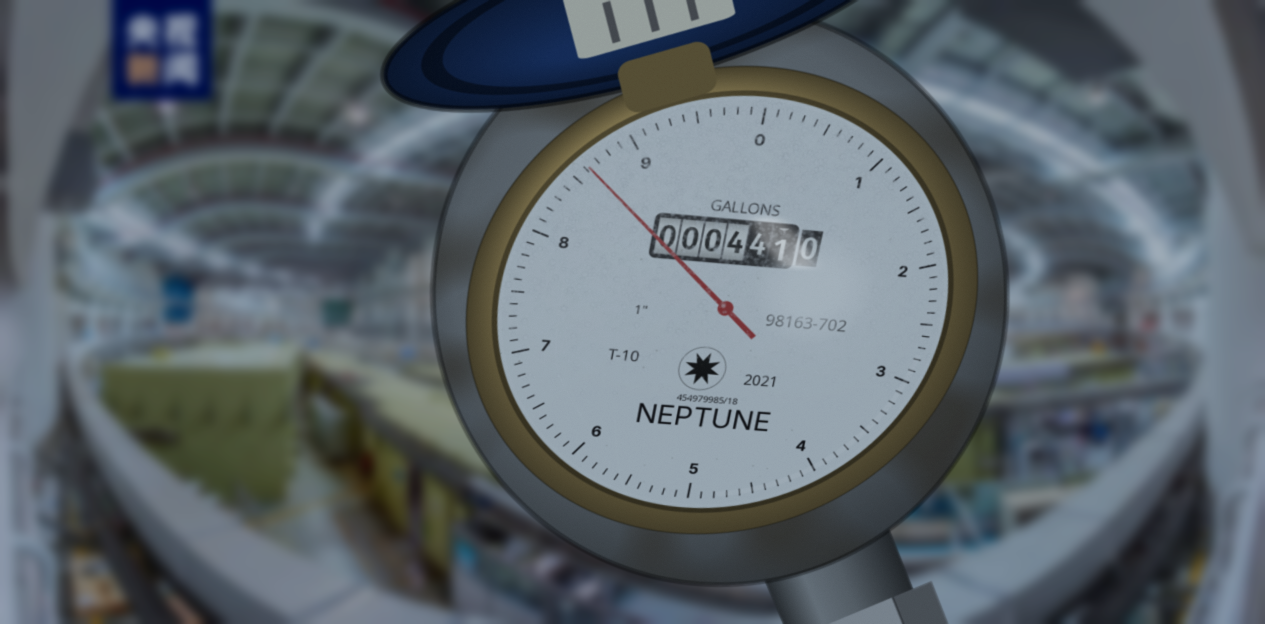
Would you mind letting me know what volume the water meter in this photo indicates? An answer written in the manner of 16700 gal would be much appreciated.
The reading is 4408.6 gal
